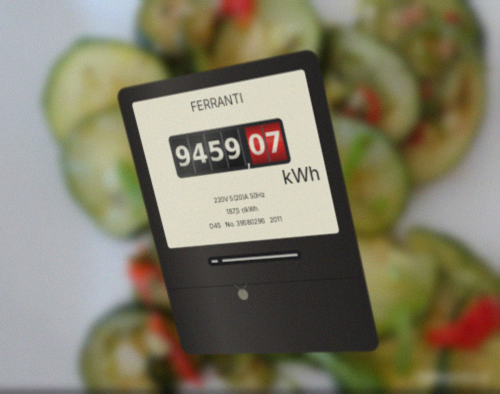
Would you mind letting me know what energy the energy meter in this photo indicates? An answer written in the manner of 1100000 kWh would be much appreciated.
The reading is 9459.07 kWh
